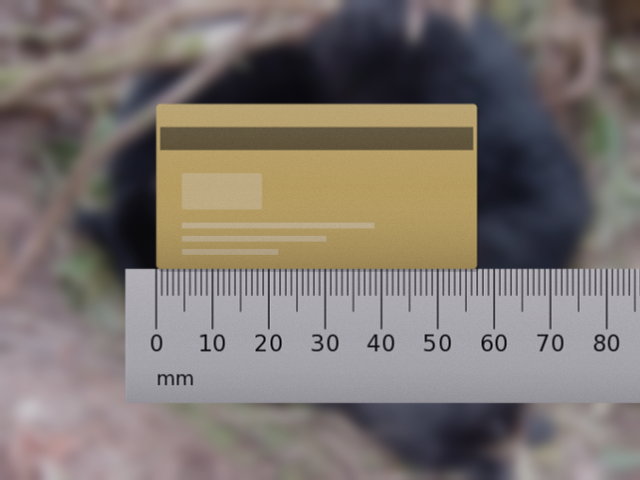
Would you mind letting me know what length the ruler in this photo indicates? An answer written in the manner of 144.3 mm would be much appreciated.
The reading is 57 mm
